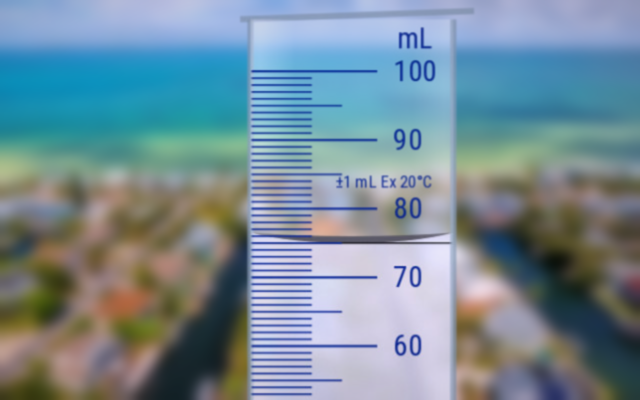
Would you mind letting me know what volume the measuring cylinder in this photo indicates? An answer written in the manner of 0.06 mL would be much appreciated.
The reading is 75 mL
